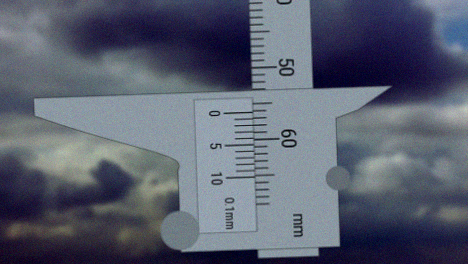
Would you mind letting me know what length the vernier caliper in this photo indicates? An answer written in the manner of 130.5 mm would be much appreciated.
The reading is 56.2 mm
